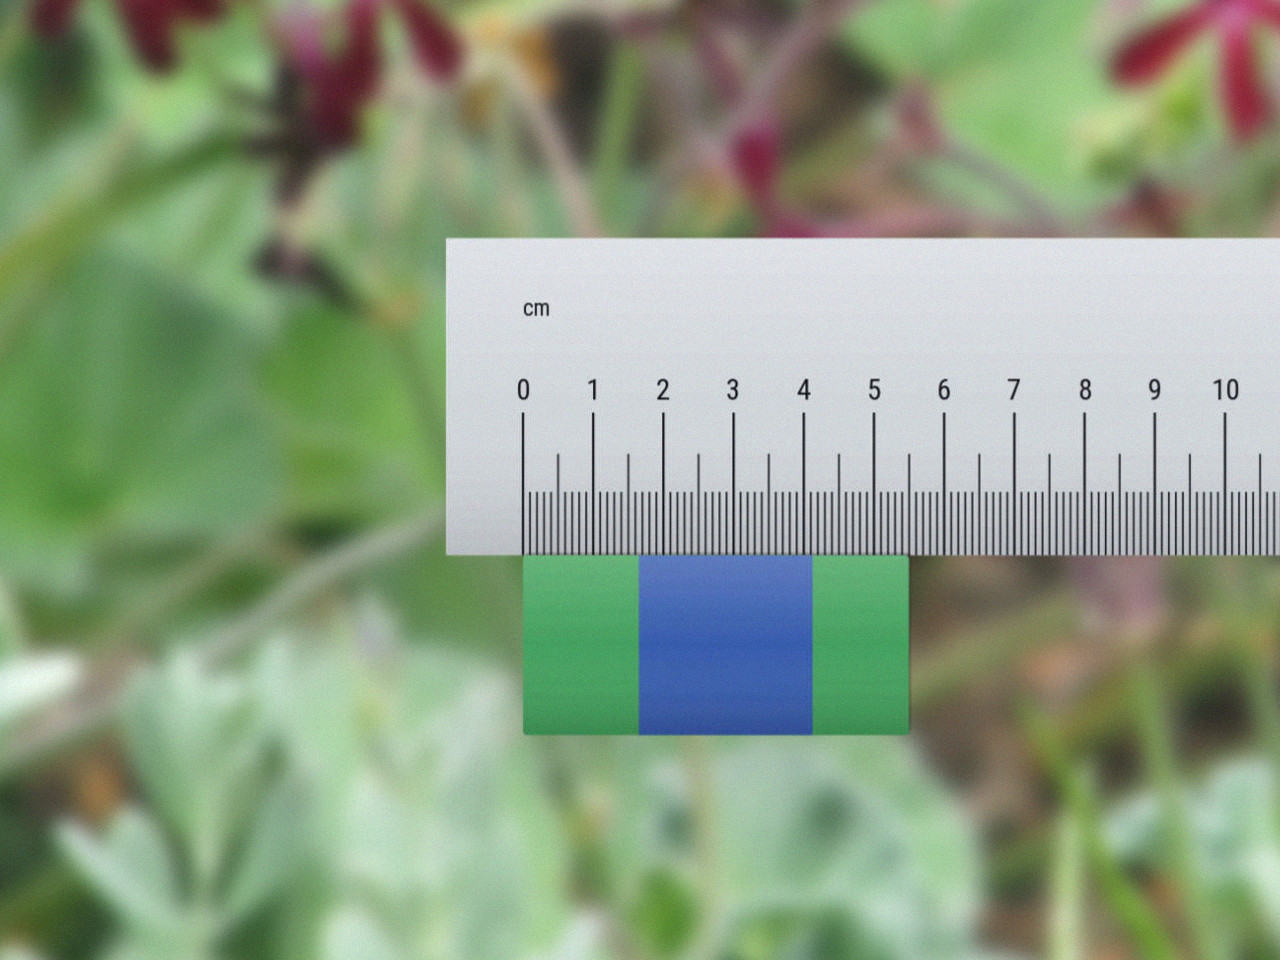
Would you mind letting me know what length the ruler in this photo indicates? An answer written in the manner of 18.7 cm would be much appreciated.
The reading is 5.5 cm
